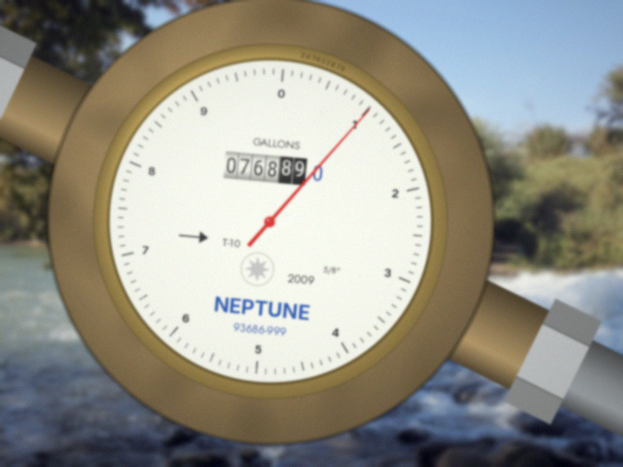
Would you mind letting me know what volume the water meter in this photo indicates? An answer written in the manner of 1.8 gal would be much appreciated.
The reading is 768891.0 gal
